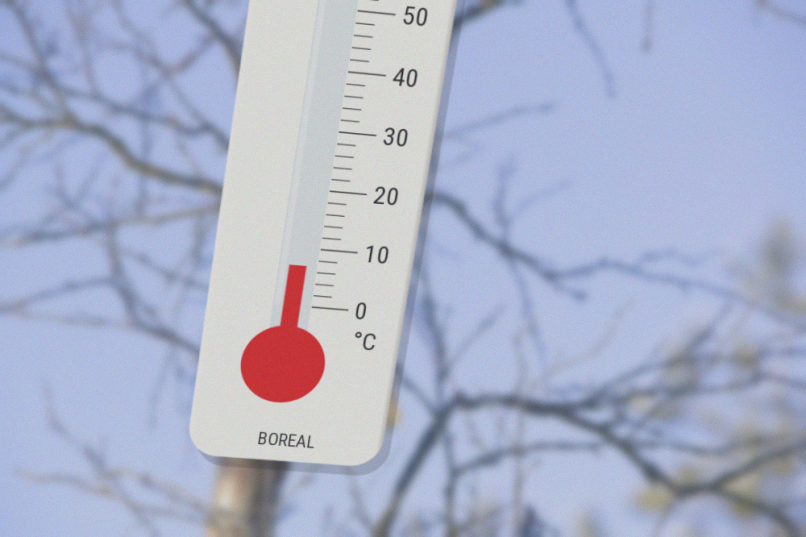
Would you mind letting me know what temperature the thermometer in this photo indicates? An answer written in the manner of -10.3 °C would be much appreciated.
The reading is 7 °C
